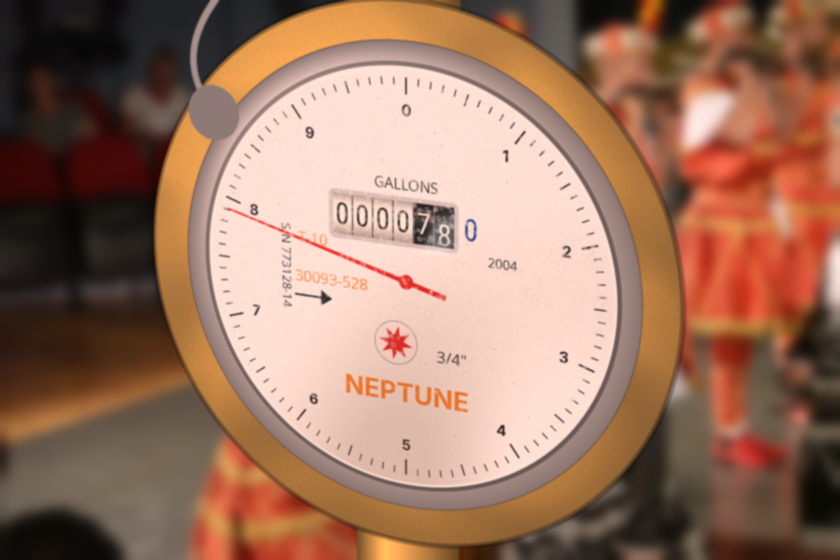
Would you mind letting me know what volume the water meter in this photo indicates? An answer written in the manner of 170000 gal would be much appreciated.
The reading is 777.9 gal
